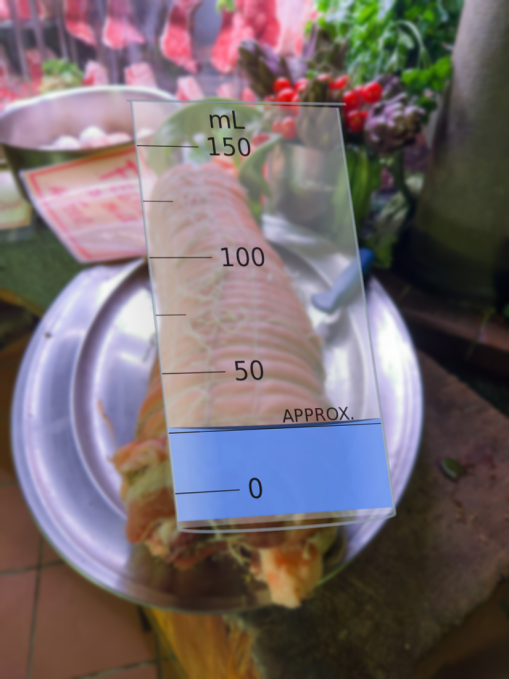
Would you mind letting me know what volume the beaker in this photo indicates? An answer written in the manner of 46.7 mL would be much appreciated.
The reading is 25 mL
